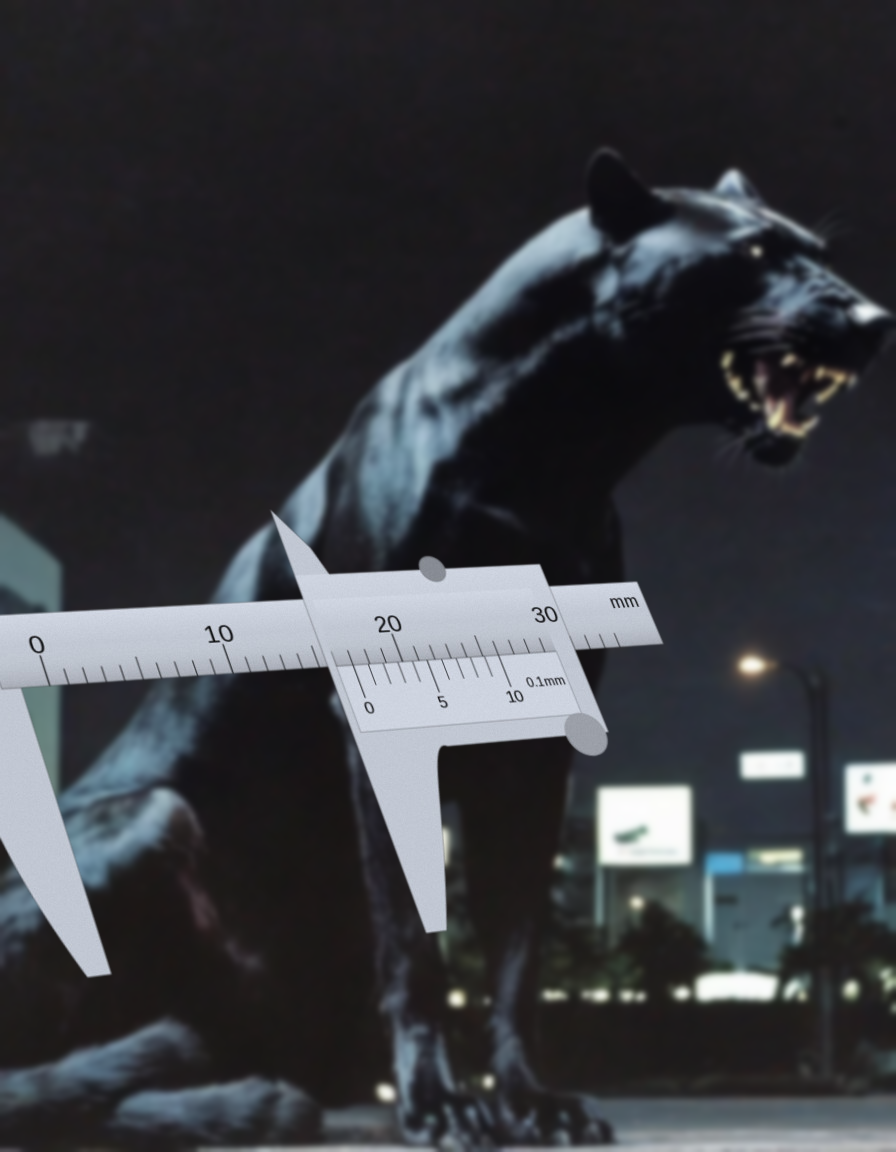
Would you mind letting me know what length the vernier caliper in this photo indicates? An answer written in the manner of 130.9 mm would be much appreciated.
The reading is 17.0 mm
